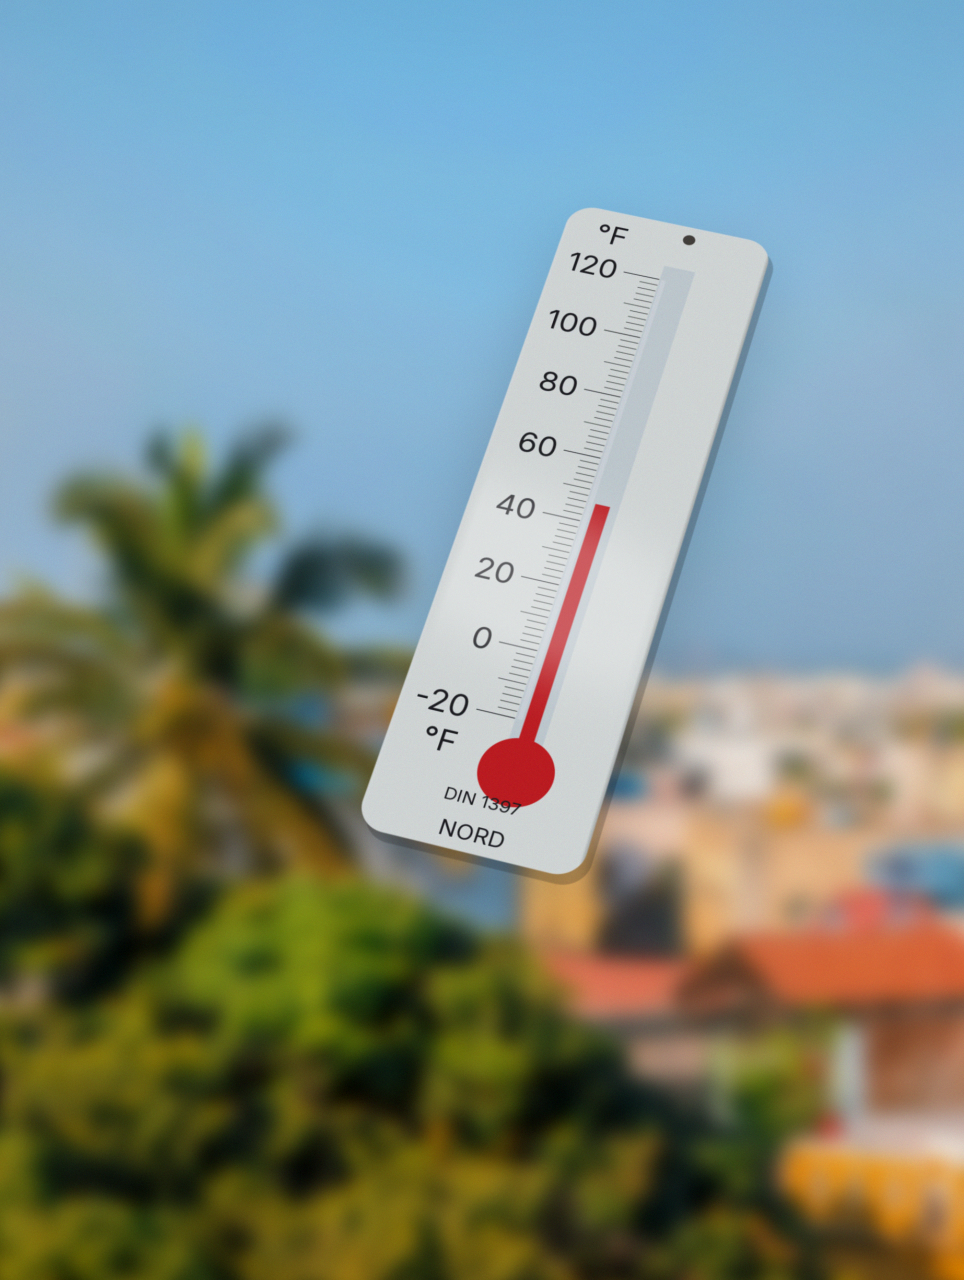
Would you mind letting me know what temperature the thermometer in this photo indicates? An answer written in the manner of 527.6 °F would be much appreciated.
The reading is 46 °F
